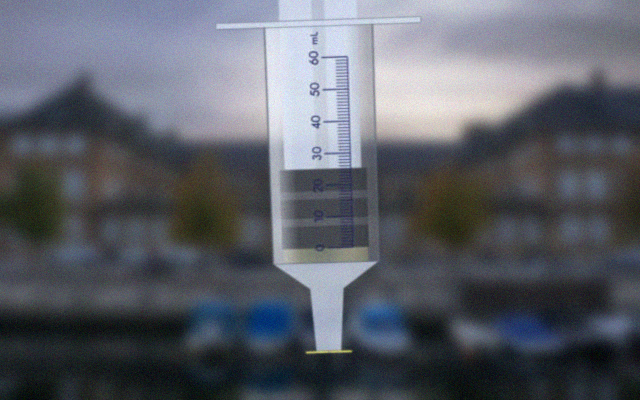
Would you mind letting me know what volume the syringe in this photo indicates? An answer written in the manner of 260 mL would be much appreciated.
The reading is 0 mL
